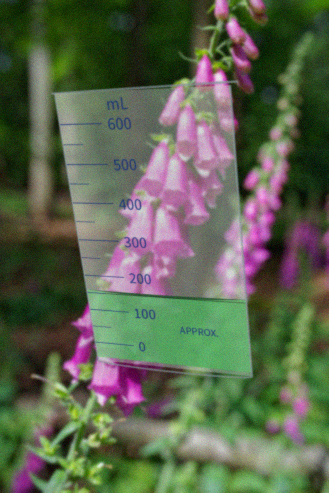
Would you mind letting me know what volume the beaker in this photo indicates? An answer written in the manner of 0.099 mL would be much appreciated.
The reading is 150 mL
